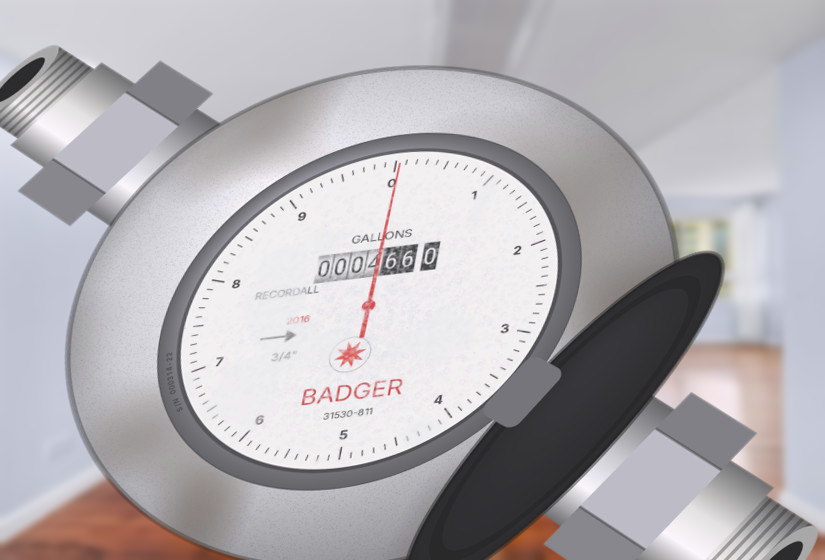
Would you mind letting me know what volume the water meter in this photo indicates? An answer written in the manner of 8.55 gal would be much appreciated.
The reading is 4660.0 gal
